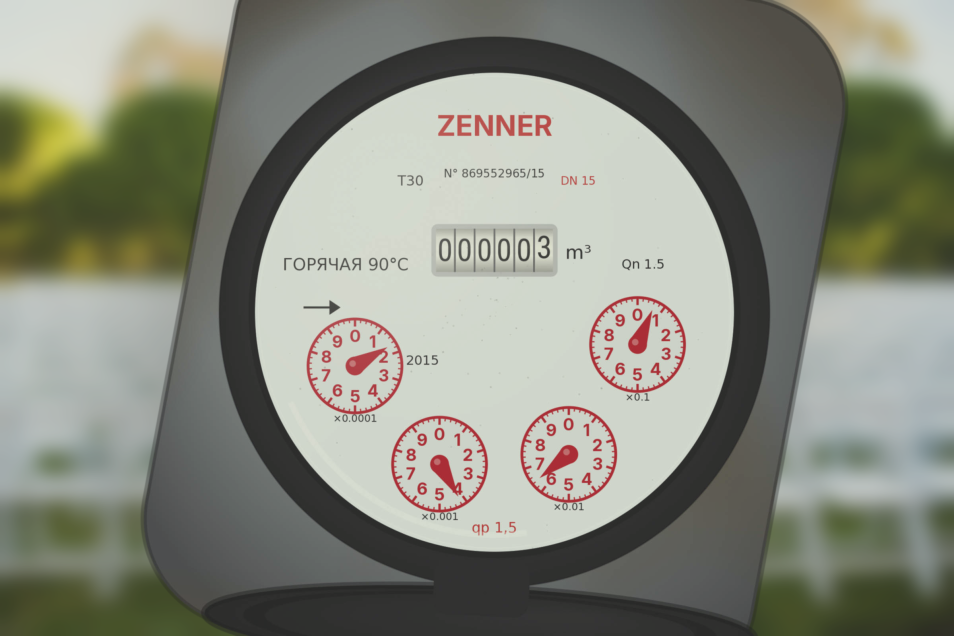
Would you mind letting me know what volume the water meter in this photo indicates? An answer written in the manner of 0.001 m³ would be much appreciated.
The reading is 3.0641 m³
